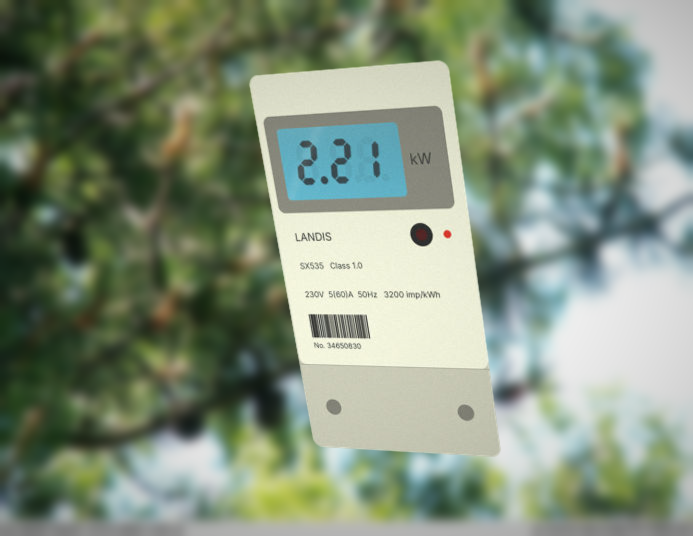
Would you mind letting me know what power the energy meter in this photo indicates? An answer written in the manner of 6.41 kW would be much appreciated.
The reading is 2.21 kW
